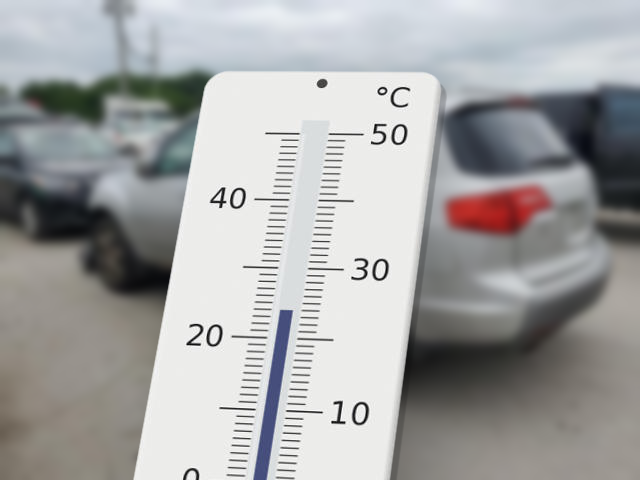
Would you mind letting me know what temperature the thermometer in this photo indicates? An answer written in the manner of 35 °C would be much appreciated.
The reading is 24 °C
